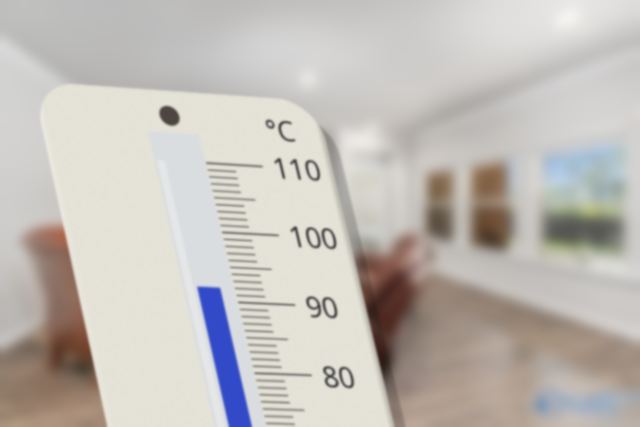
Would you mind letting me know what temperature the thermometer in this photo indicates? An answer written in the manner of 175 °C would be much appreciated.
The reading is 92 °C
